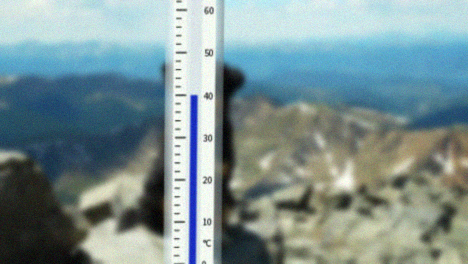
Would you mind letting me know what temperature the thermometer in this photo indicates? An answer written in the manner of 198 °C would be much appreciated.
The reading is 40 °C
